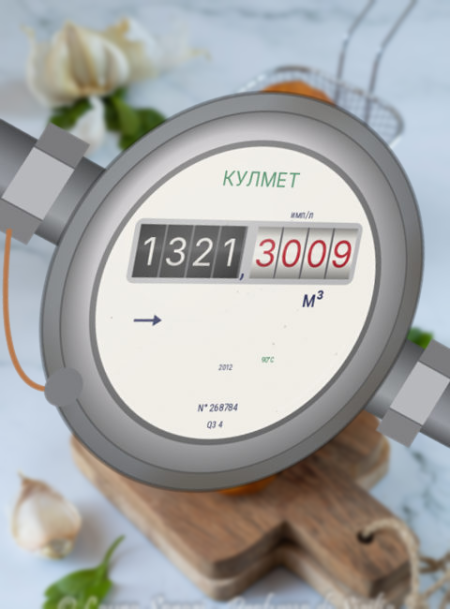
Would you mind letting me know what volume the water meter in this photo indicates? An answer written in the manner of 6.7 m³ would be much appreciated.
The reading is 1321.3009 m³
